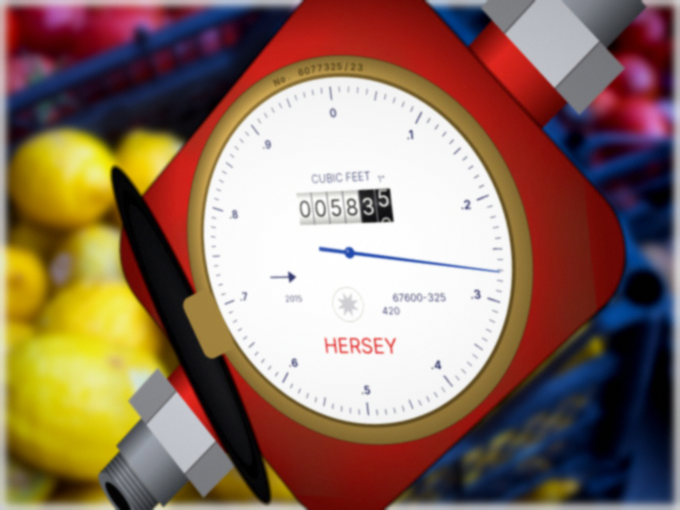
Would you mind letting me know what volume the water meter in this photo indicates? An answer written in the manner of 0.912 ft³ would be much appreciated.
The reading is 5835.27 ft³
